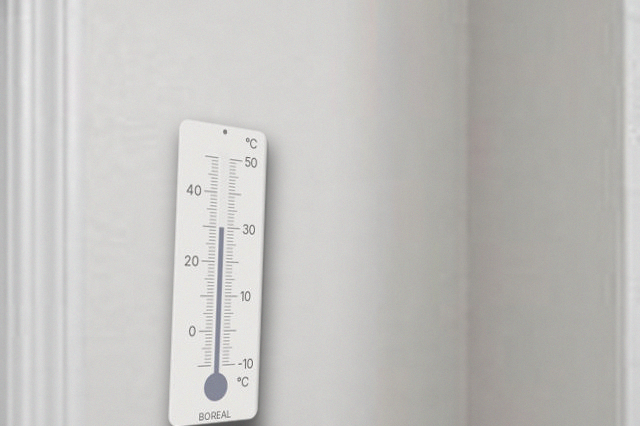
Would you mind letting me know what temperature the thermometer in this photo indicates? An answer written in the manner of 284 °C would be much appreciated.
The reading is 30 °C
